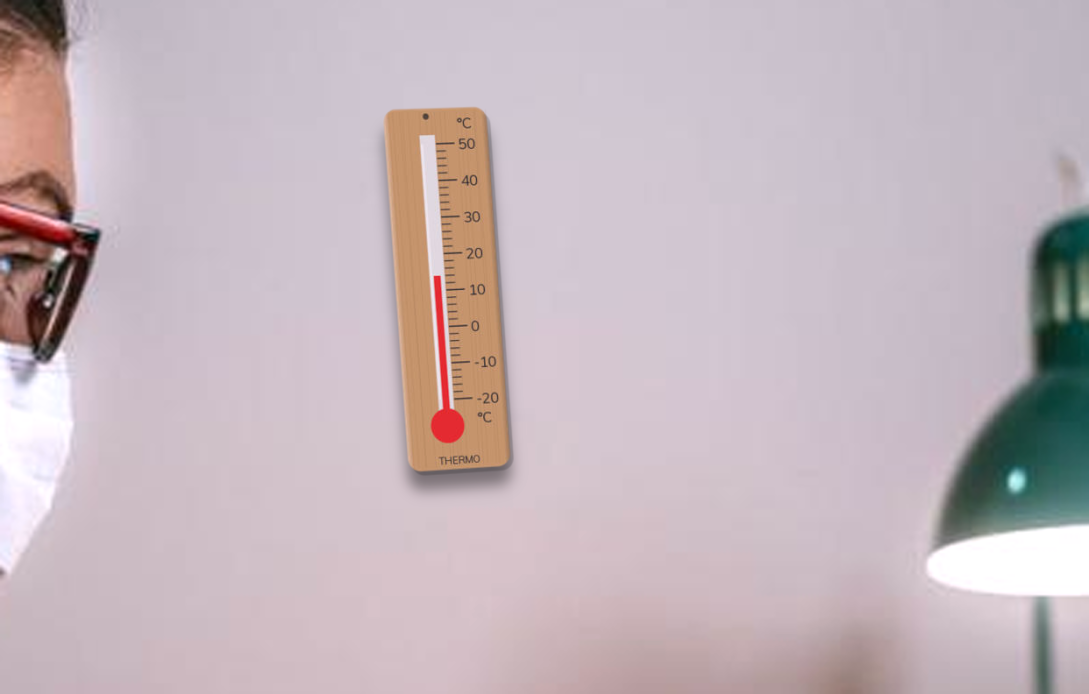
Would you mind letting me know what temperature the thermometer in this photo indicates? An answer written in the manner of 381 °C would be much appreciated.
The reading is 14 °C
